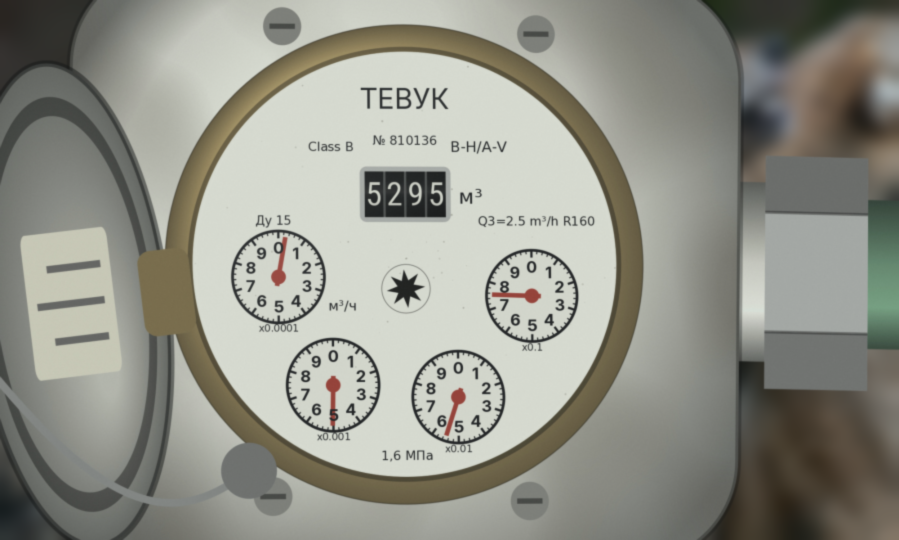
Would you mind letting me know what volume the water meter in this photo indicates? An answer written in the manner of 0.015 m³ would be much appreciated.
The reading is 5295.7550 m³
